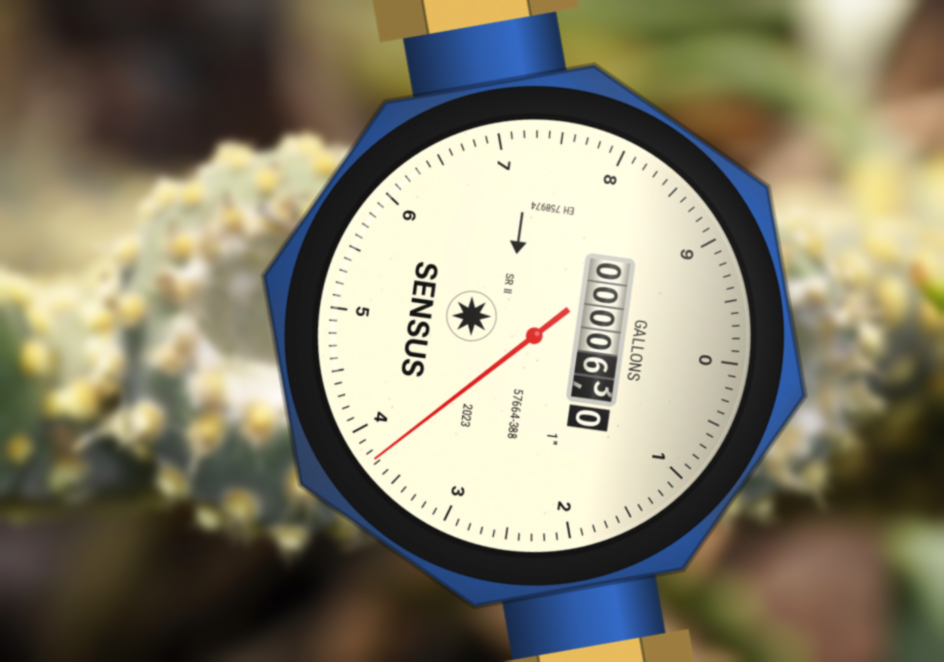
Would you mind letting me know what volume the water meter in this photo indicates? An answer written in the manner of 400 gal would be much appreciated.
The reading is 633.7 gal
